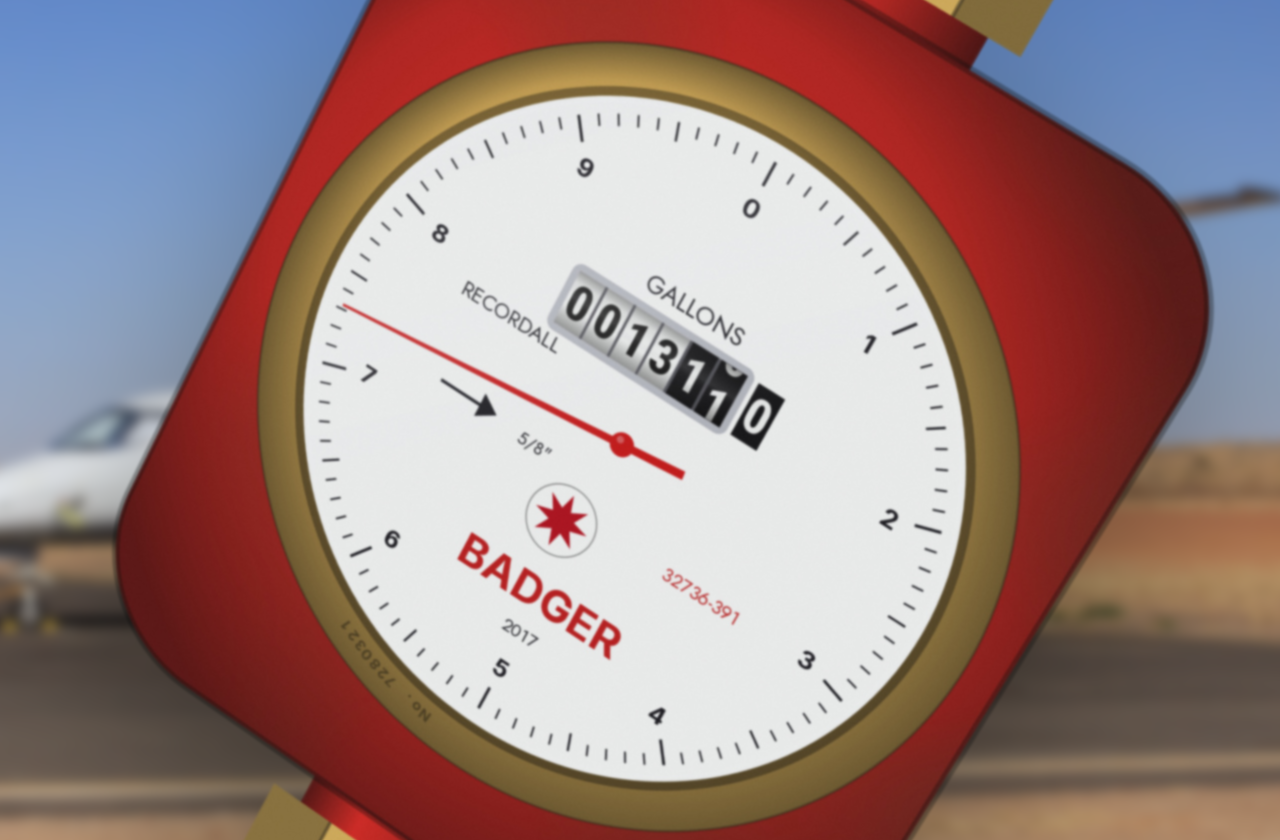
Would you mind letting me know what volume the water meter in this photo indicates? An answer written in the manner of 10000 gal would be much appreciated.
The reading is 13107.3 gal
